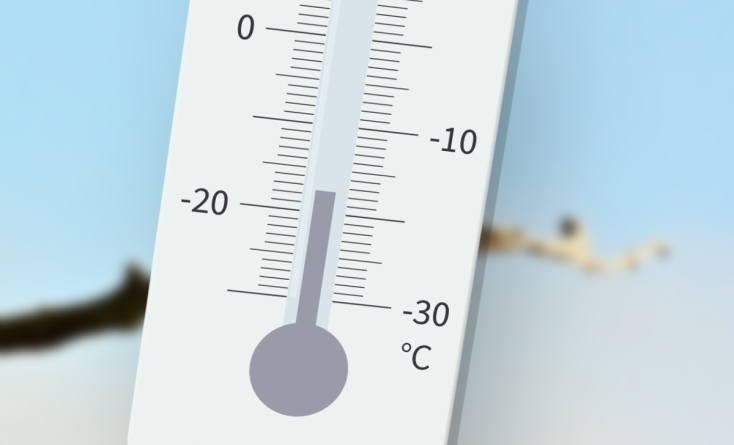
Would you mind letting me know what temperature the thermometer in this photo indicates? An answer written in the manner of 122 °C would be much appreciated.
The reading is -17.5 °C
